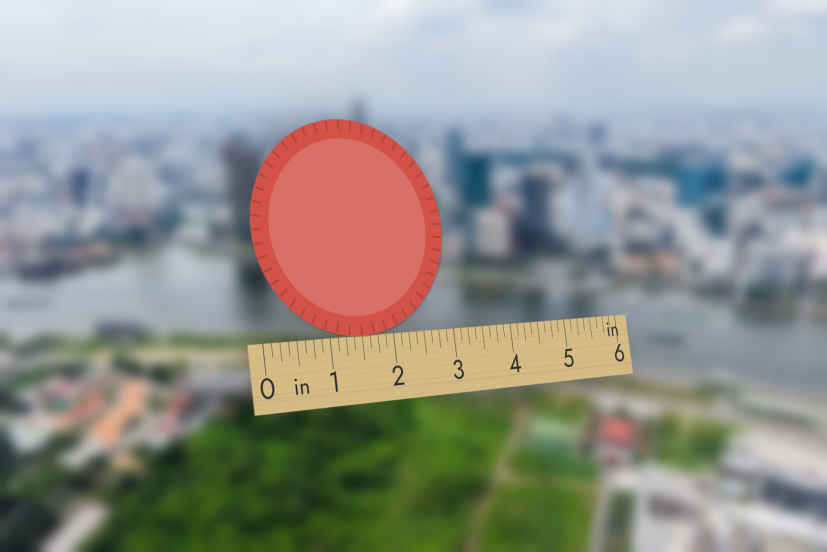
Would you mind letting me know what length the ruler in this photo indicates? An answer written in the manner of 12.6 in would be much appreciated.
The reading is 3 in
